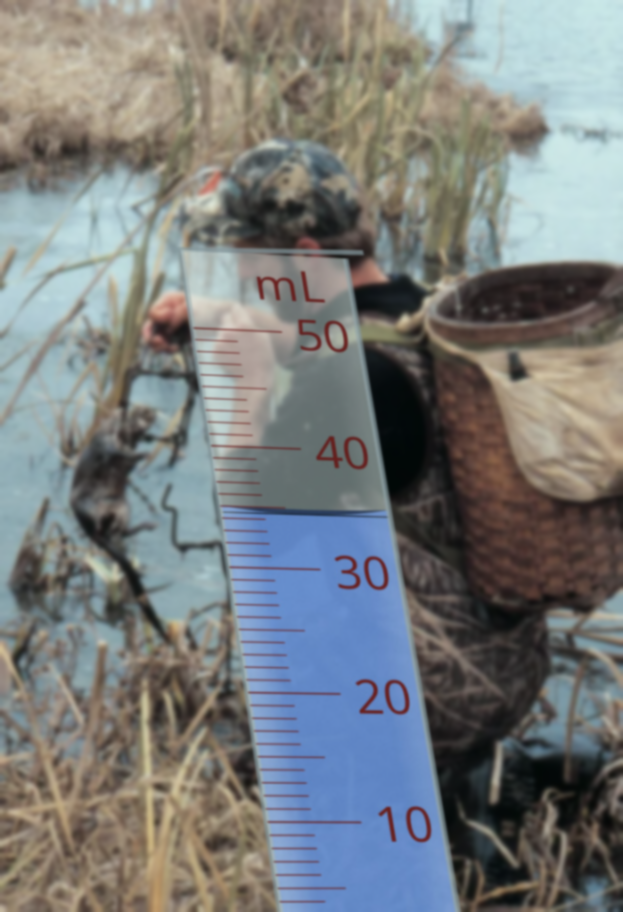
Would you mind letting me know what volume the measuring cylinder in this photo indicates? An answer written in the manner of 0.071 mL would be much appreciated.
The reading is 34.5 mL
